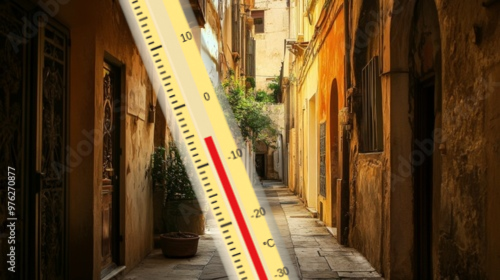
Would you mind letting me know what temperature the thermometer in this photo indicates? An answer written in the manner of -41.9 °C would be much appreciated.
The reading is -6 °C
